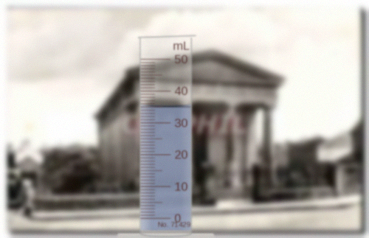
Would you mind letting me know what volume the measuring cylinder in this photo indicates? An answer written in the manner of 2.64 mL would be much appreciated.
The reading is 35 mL
